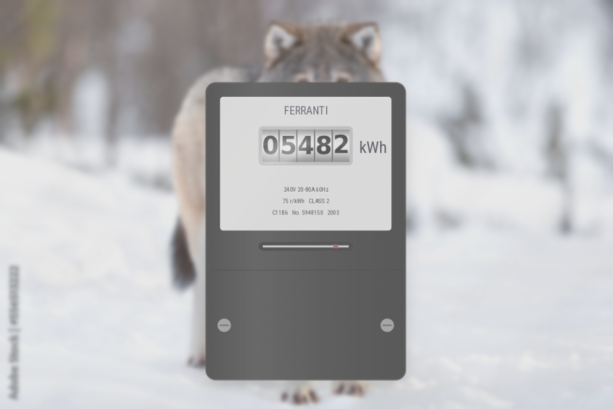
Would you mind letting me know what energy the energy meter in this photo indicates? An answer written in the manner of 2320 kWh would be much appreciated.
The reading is 5482 kWh
